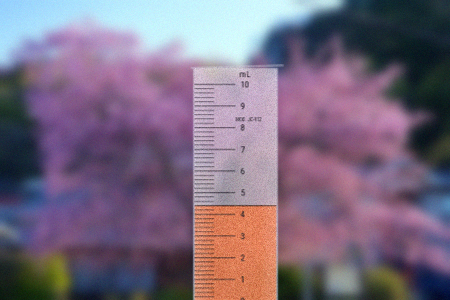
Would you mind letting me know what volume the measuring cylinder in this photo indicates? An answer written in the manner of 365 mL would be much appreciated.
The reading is 4.4 mL
